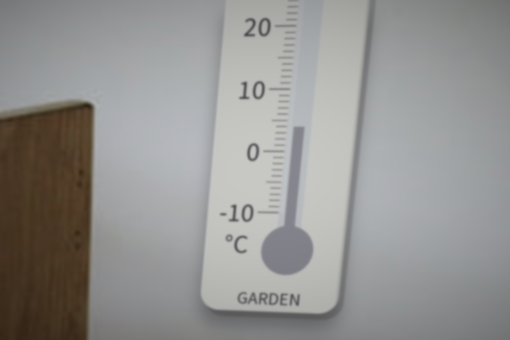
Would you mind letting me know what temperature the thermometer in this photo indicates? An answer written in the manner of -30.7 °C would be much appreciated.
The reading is 4 °C
